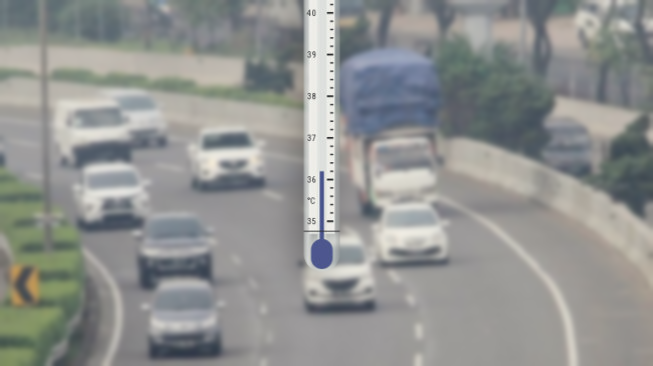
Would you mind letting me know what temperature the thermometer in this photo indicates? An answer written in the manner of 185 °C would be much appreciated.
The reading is 36.2 °C
